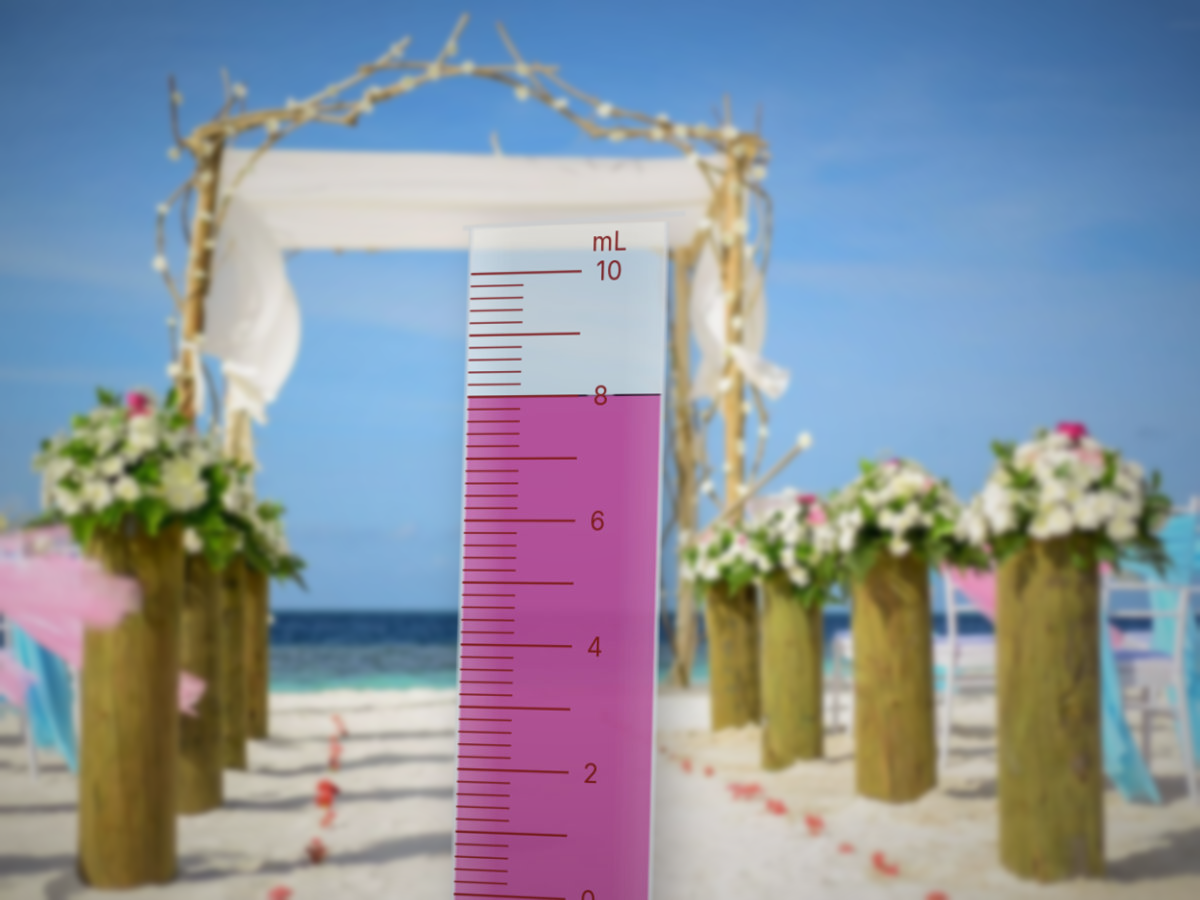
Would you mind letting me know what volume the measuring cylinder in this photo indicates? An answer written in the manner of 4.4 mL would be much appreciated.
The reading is 8 mL
